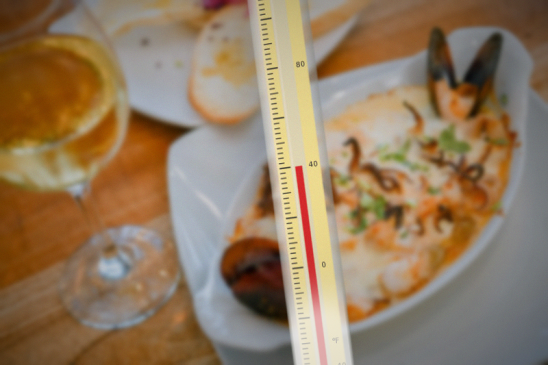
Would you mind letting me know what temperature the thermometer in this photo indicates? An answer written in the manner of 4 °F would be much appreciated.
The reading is 40 °F
